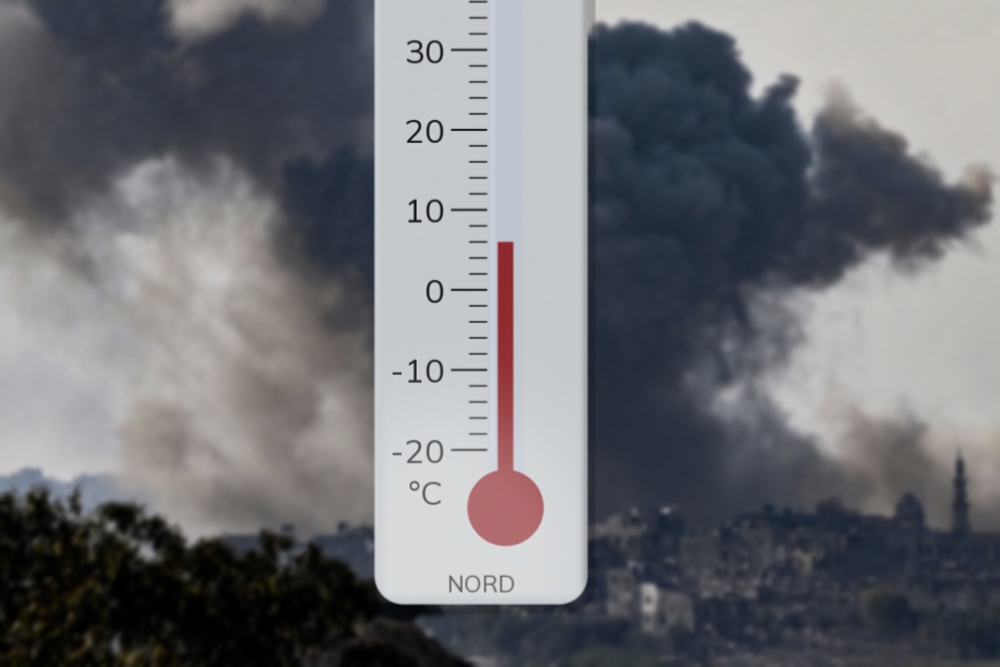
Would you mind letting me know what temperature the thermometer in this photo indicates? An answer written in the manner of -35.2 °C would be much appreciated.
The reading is 6 °C
